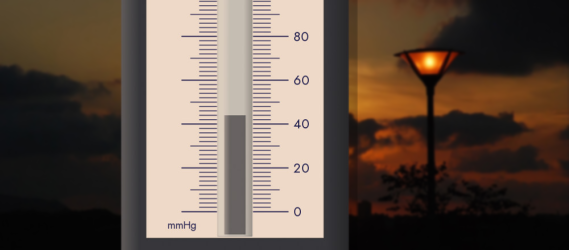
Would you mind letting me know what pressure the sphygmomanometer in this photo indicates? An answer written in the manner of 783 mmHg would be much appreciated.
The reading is 44 mmHg
